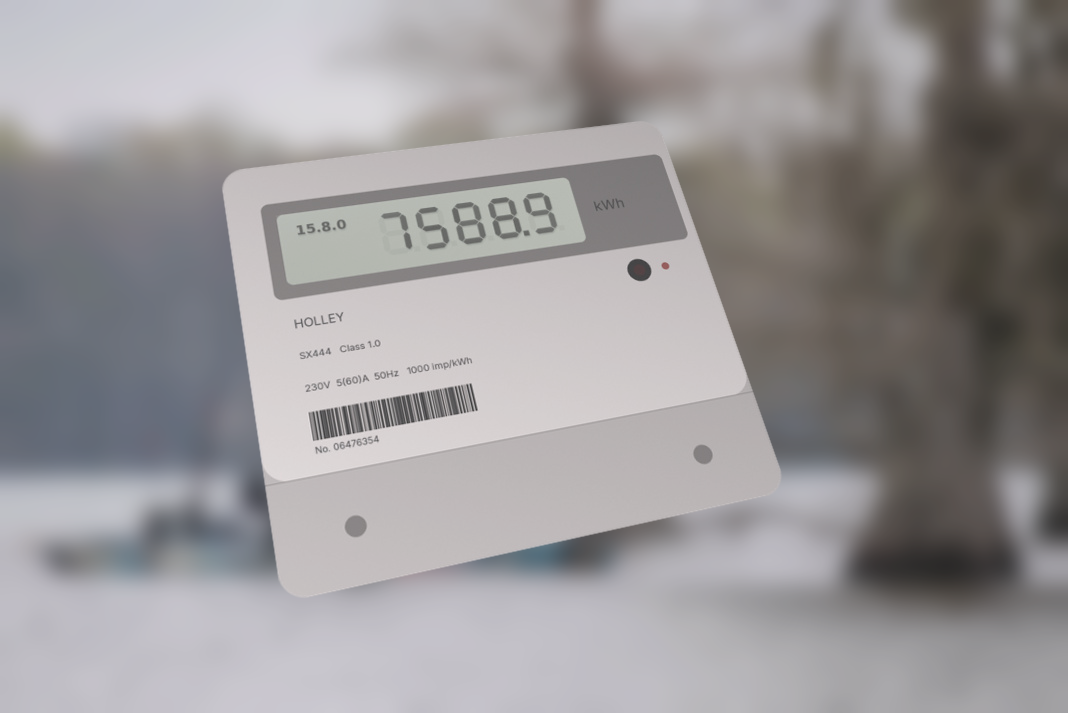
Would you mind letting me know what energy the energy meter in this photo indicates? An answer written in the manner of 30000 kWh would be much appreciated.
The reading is 7588.9 kWh
